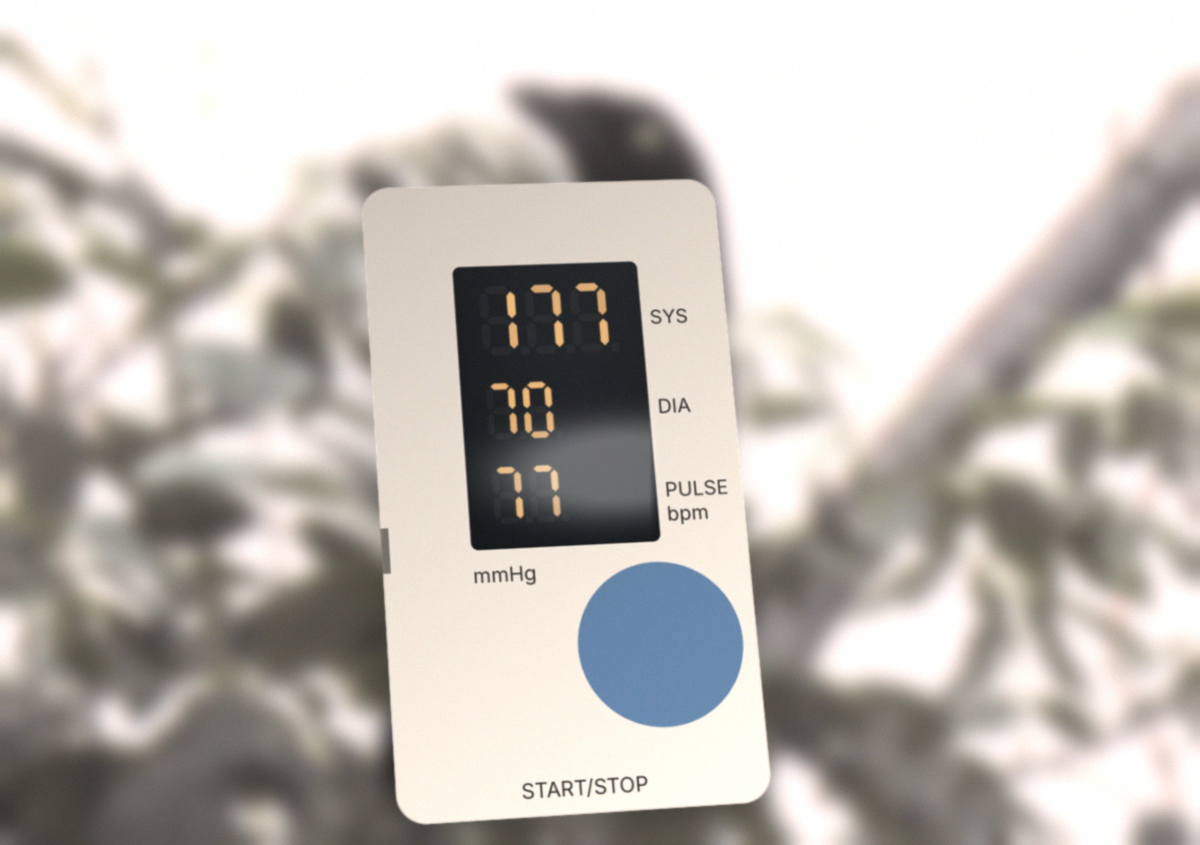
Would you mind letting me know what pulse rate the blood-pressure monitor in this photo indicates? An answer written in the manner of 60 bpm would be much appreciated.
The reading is 77 bpm
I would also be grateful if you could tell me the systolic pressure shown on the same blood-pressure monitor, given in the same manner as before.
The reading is 177 mmHg
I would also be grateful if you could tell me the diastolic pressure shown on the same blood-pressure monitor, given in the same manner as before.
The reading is 70 mmHg
